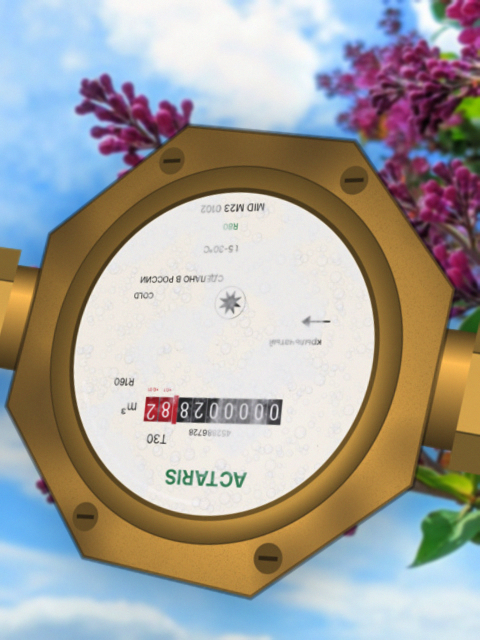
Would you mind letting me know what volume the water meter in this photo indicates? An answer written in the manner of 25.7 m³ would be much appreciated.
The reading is 28.82 m³
